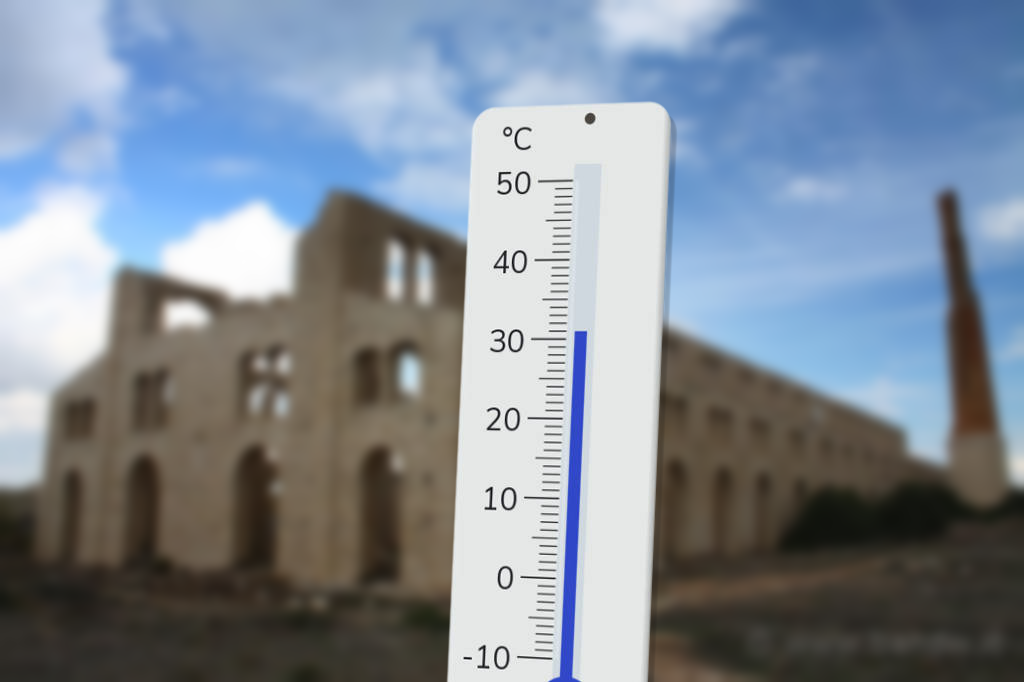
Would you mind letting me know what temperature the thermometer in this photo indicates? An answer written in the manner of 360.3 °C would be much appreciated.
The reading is 31 °C
